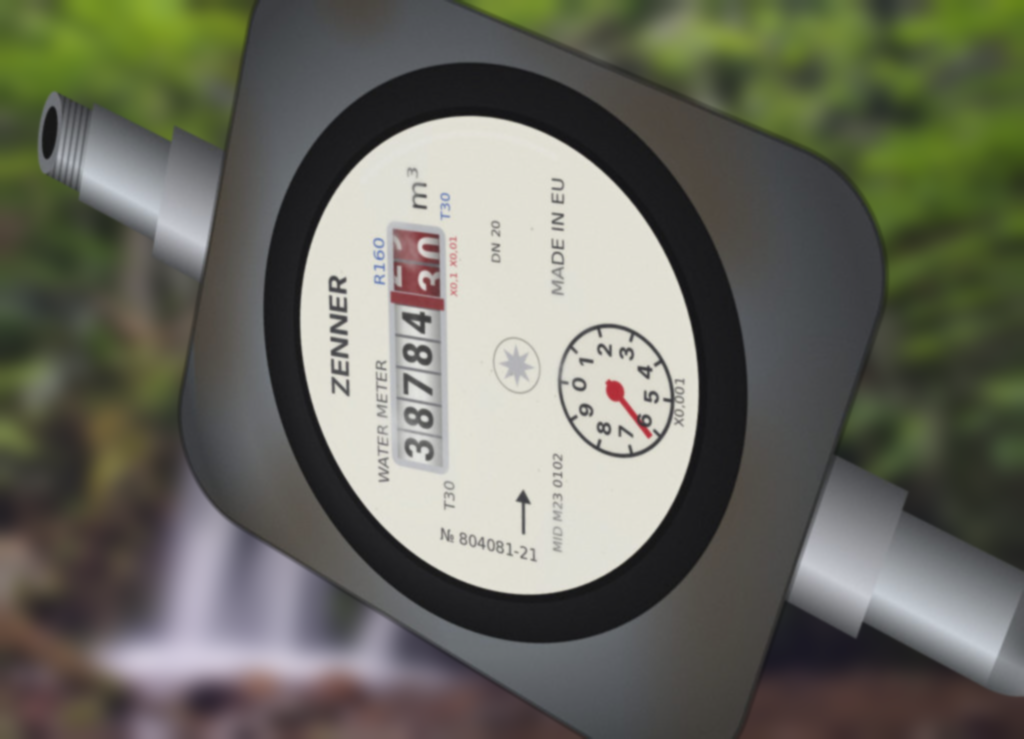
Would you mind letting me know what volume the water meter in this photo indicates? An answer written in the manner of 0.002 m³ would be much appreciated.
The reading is 38784.296 m³
